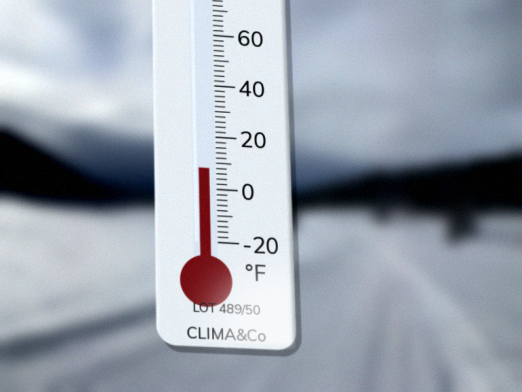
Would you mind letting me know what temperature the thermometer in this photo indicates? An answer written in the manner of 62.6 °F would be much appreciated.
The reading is 8 °F
